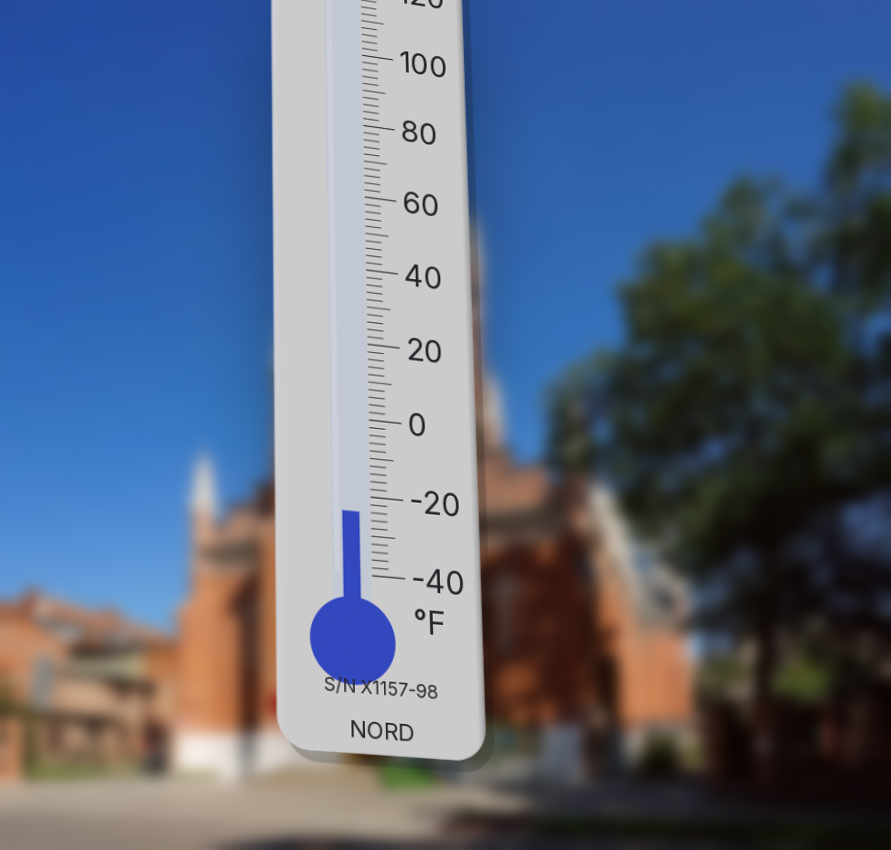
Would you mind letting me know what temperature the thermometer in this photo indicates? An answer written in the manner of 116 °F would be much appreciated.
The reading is -24 °F
